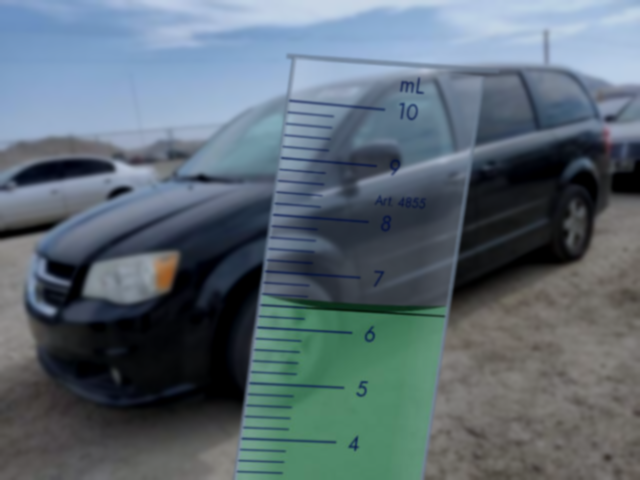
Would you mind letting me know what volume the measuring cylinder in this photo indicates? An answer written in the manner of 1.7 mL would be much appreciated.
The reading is 6.4 mL
